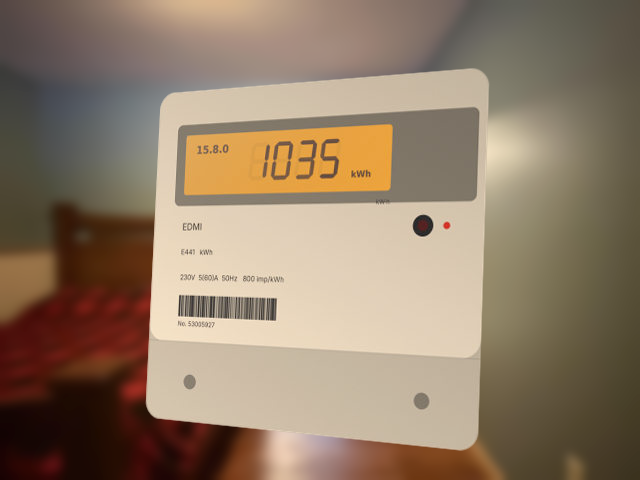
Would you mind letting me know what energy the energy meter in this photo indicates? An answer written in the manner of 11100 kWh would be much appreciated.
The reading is 1035 kWh
